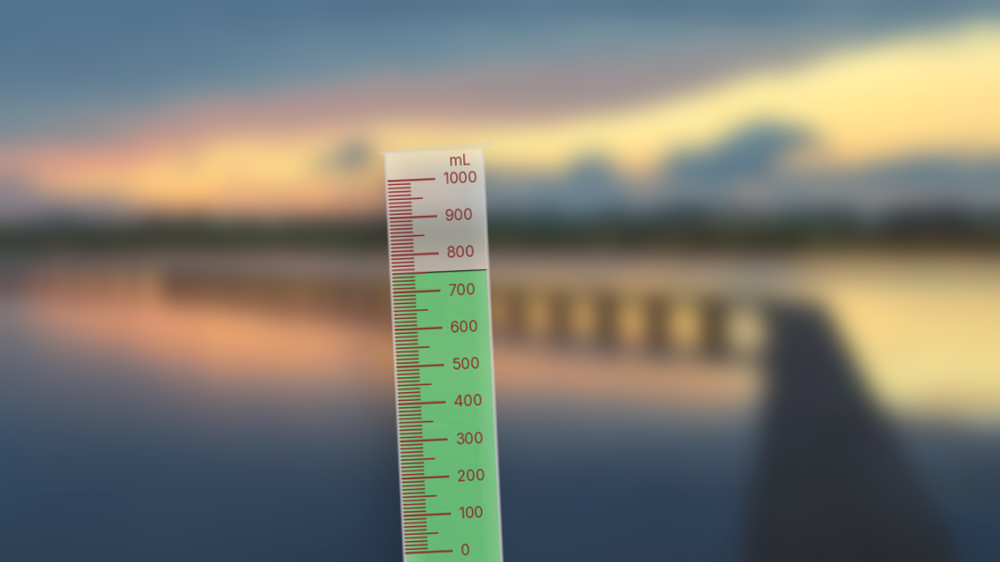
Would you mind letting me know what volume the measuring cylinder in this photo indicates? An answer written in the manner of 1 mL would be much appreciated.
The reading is 750 mL
